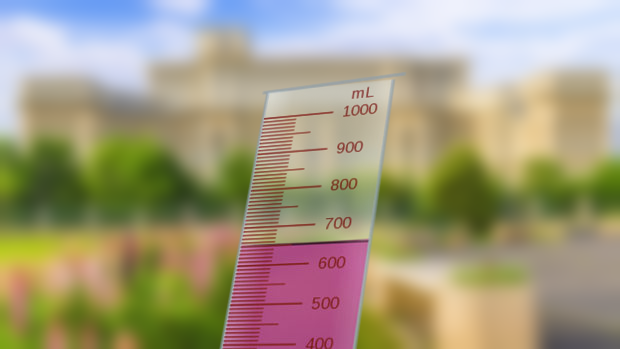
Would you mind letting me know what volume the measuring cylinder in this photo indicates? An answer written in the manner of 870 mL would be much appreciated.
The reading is 650 mL
